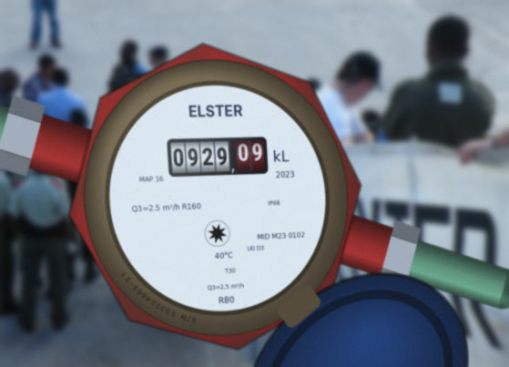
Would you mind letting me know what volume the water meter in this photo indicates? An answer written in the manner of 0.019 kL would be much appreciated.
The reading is 929.09 kL
